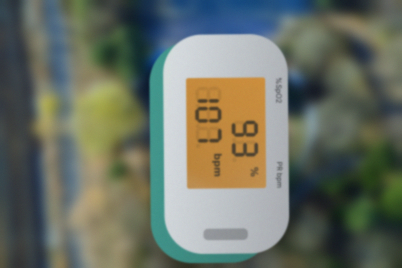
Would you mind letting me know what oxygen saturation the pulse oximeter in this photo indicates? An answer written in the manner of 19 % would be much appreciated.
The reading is 93 %
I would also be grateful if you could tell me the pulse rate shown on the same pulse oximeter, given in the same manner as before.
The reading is 107 bpm
